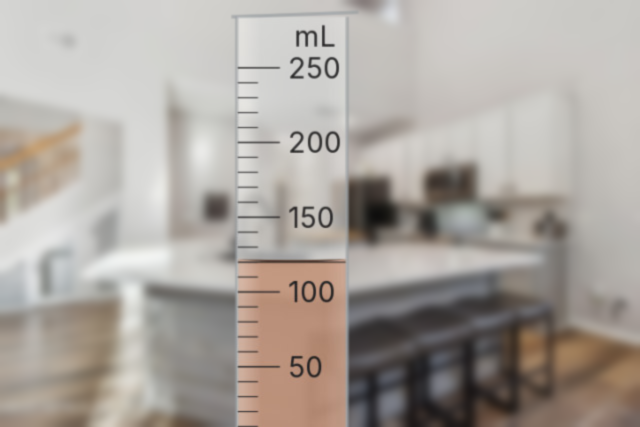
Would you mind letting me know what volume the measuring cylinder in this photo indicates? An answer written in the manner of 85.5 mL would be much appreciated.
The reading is 120 mL
